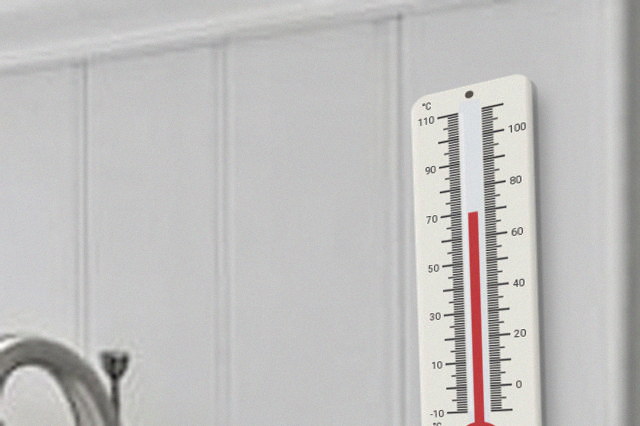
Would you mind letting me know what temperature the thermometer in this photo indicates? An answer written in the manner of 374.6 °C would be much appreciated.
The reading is 70 °C
